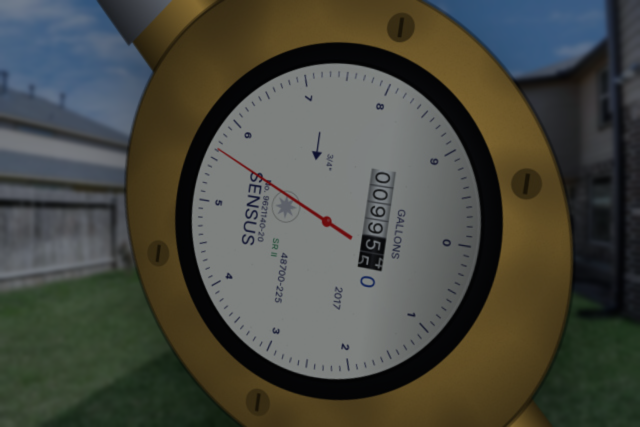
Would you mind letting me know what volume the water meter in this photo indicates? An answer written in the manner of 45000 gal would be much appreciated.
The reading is 99545.6 gal
